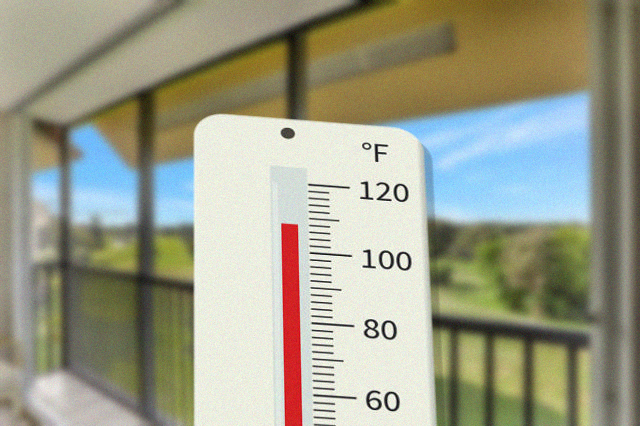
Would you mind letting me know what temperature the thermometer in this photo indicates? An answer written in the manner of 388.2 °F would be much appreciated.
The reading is 108 °F
